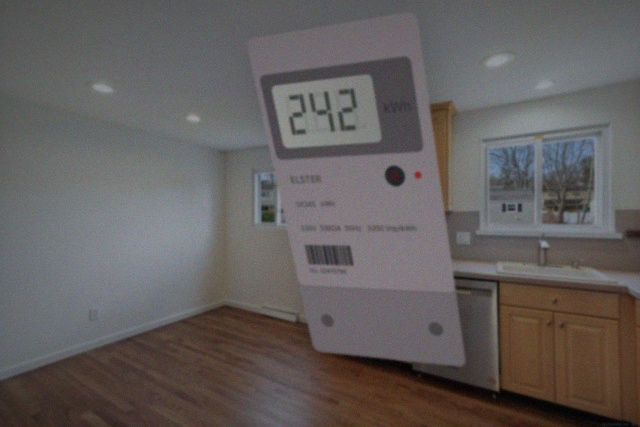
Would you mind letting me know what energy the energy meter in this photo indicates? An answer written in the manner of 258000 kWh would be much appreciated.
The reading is 242 kWh
